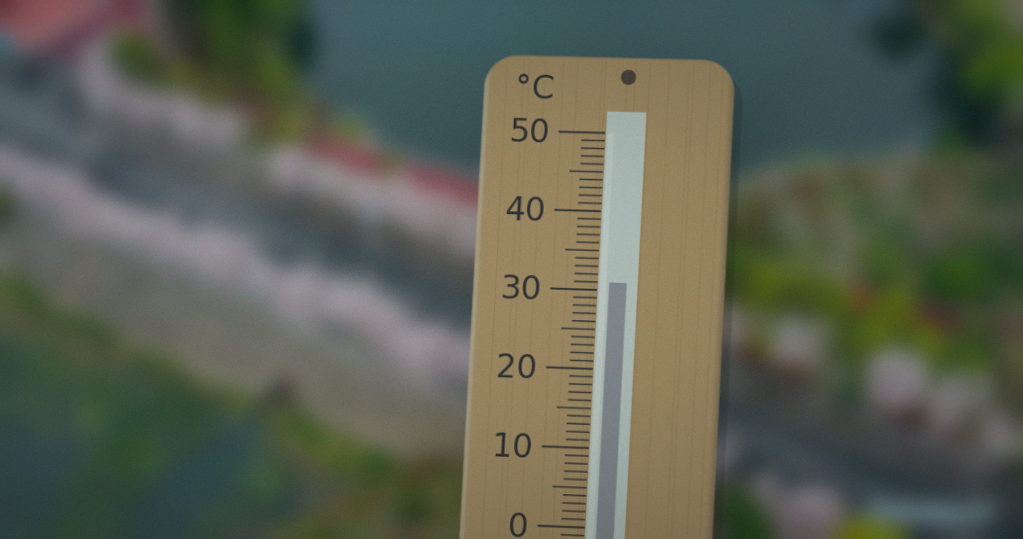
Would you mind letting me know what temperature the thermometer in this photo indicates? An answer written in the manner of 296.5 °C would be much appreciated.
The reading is 31 °C
